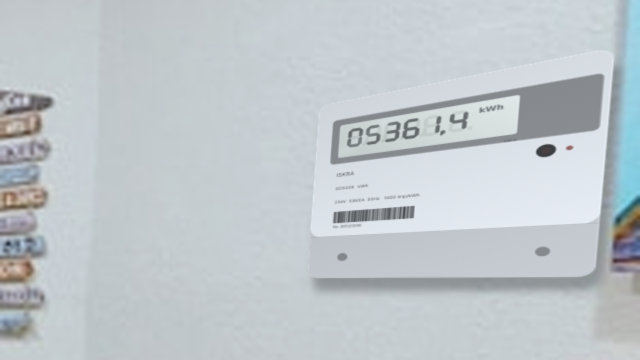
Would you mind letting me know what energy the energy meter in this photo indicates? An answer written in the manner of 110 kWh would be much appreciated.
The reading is 5361.4 kWh
